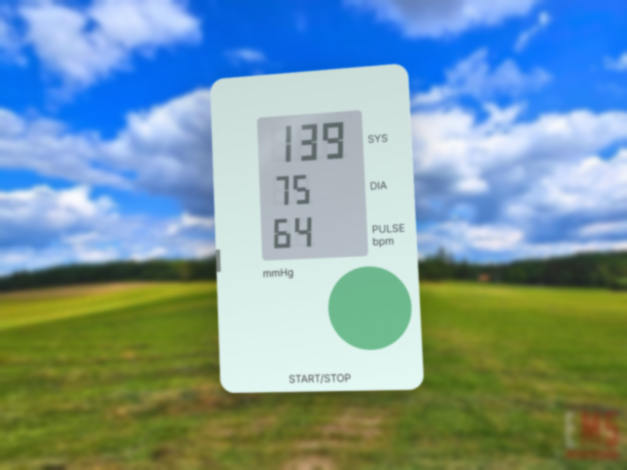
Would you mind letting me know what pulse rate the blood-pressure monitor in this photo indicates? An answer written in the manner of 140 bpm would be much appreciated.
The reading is 64 bpm
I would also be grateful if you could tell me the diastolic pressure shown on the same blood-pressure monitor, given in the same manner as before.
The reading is 75 mmHg
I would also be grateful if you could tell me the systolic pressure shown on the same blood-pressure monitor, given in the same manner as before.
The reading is 139 mmHg
